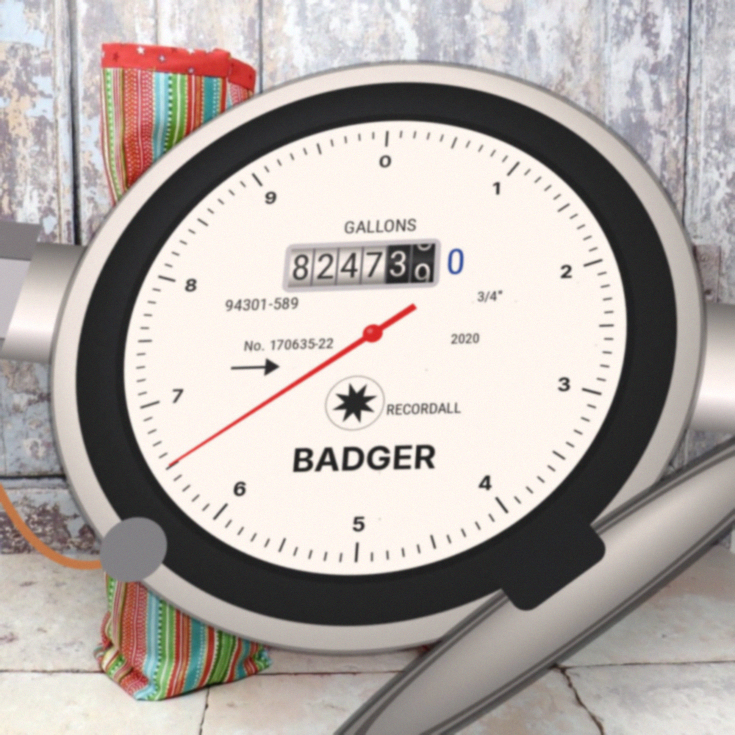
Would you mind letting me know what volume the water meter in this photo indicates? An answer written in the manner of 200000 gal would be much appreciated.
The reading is 8247386.5 gal
